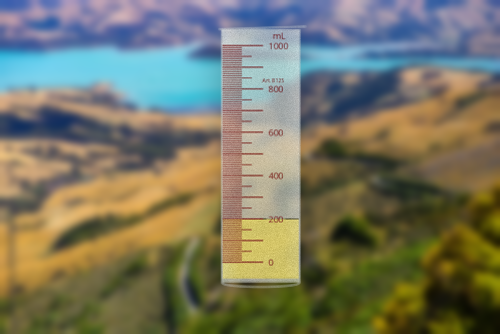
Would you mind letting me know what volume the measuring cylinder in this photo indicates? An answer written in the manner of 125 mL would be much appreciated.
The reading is 200 mL
